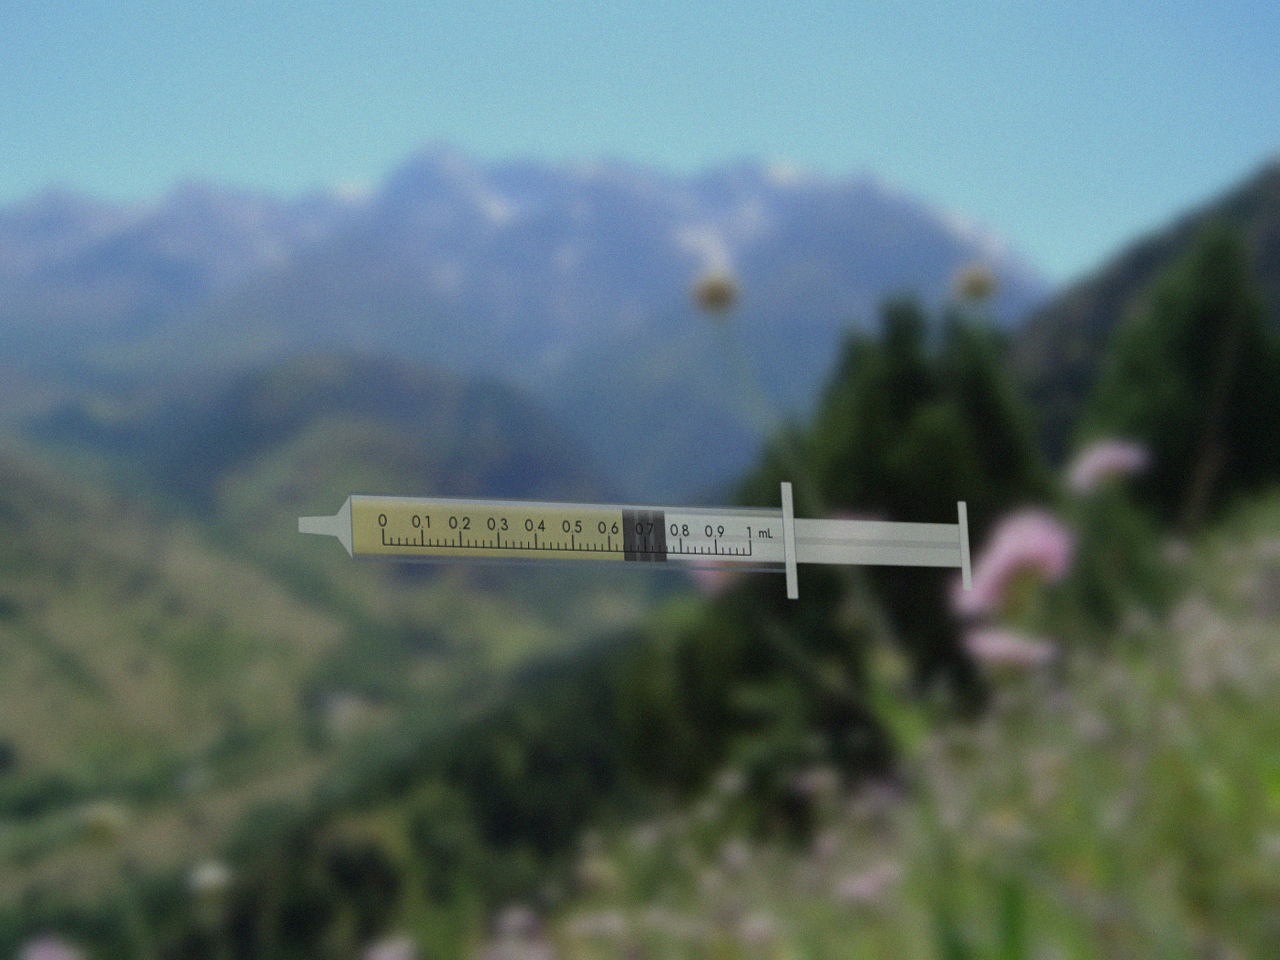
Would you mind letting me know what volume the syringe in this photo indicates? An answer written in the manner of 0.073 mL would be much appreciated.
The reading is 0.64 mL
